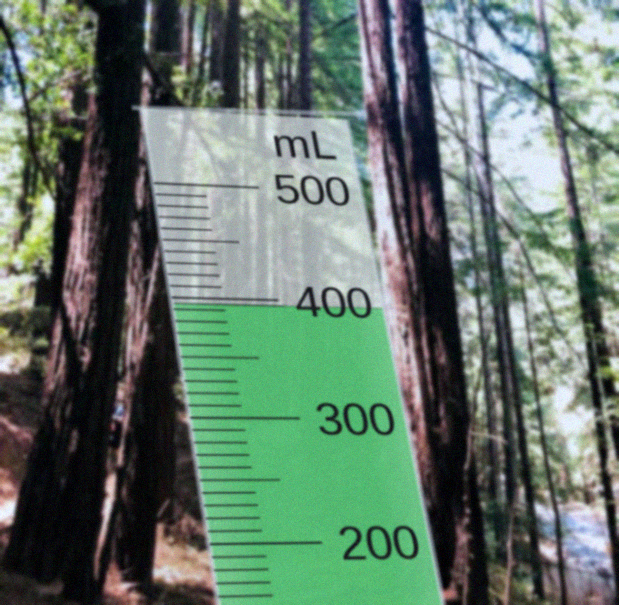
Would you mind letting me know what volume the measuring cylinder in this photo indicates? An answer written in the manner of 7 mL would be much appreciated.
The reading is 395 mL
